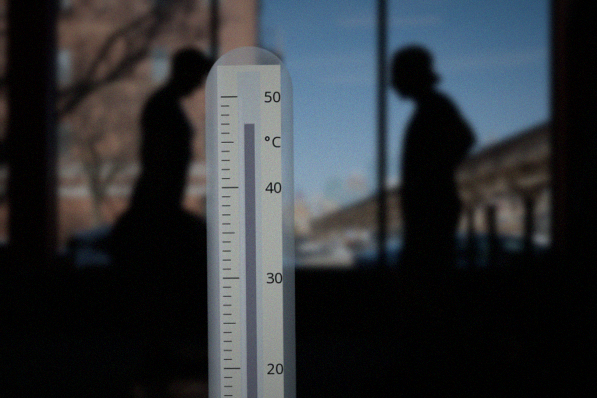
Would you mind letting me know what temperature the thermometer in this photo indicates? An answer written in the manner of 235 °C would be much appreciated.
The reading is 47 °C
